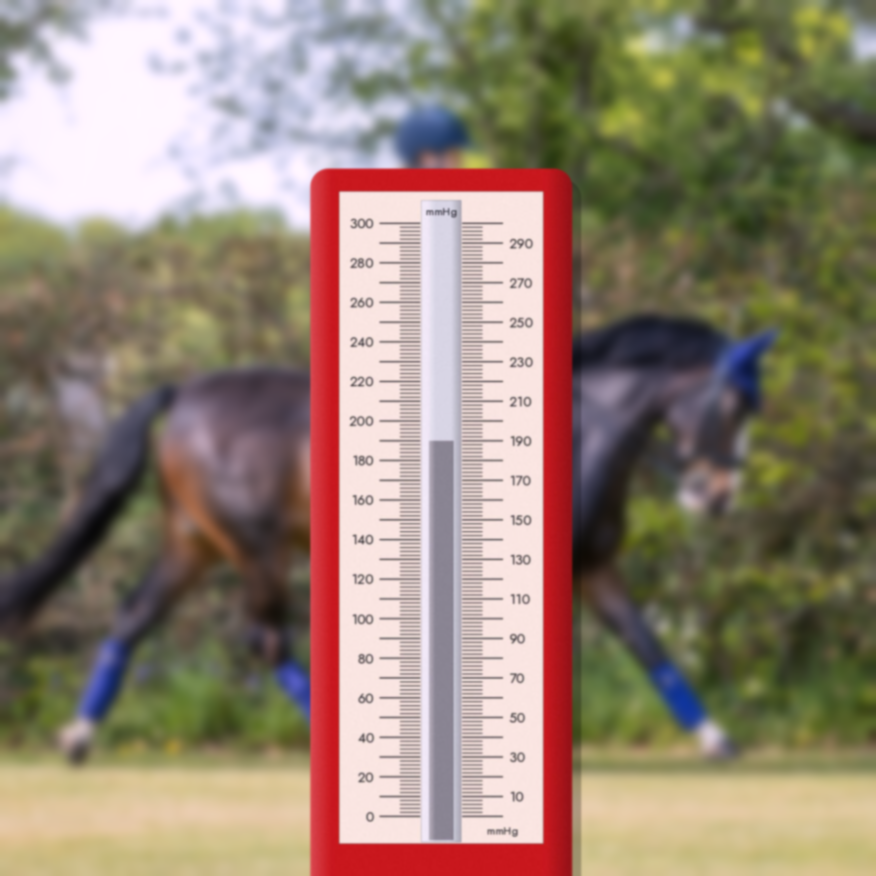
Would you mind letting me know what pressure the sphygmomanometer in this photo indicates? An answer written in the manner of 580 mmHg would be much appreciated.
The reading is 190 mmHg
